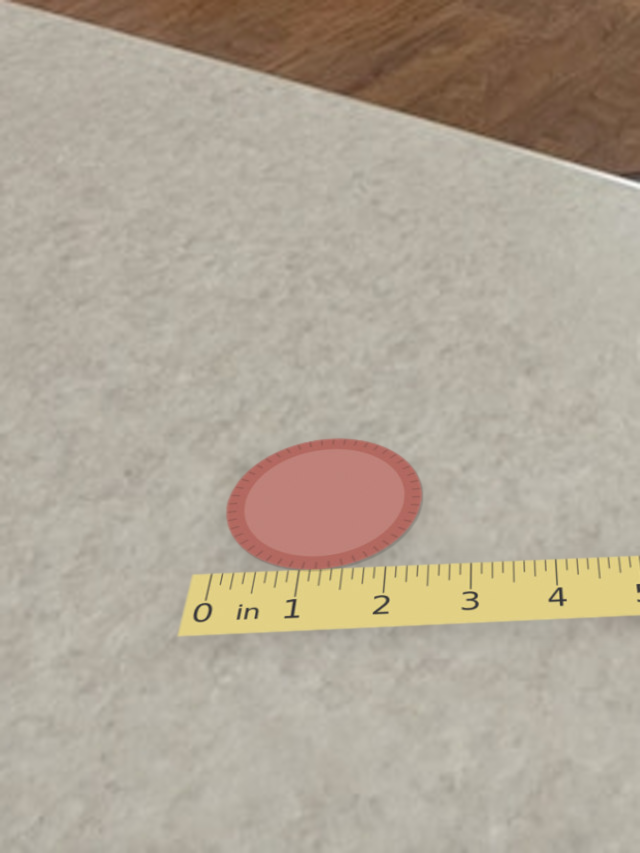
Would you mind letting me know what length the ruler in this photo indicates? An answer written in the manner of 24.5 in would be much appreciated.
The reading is 2.375 in
